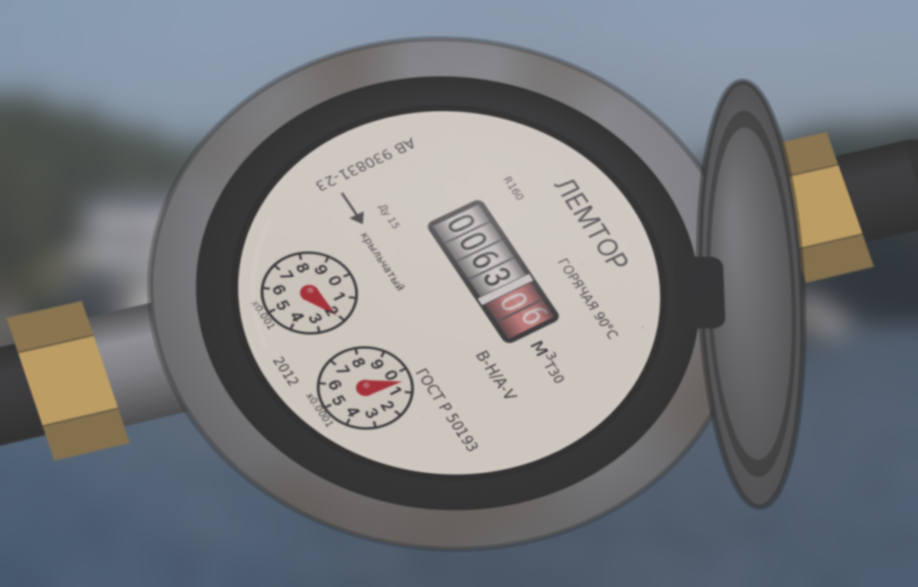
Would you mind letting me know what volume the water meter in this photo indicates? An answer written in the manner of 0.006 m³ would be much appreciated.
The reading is 63.0620 m³
